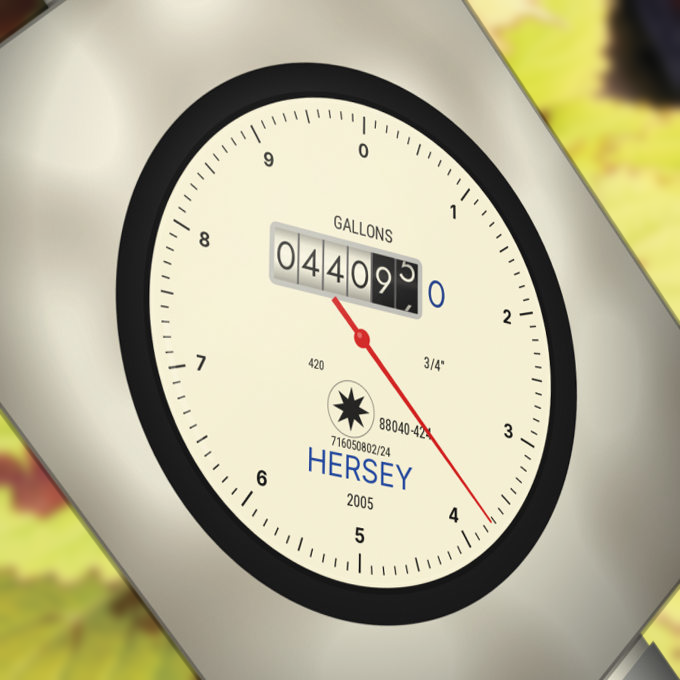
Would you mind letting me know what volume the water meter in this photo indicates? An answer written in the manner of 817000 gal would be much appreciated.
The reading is 440953.7 gal
